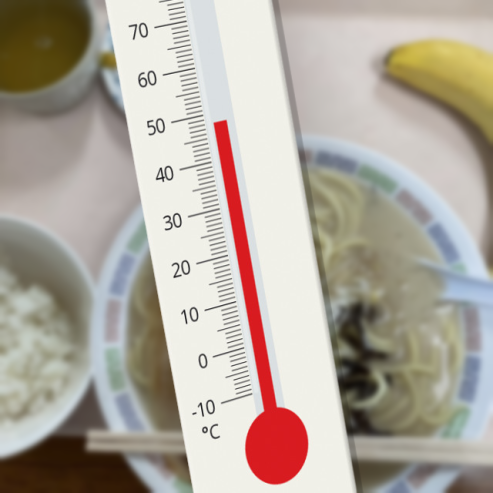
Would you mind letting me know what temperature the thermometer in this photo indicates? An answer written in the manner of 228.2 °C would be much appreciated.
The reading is 48 °C
